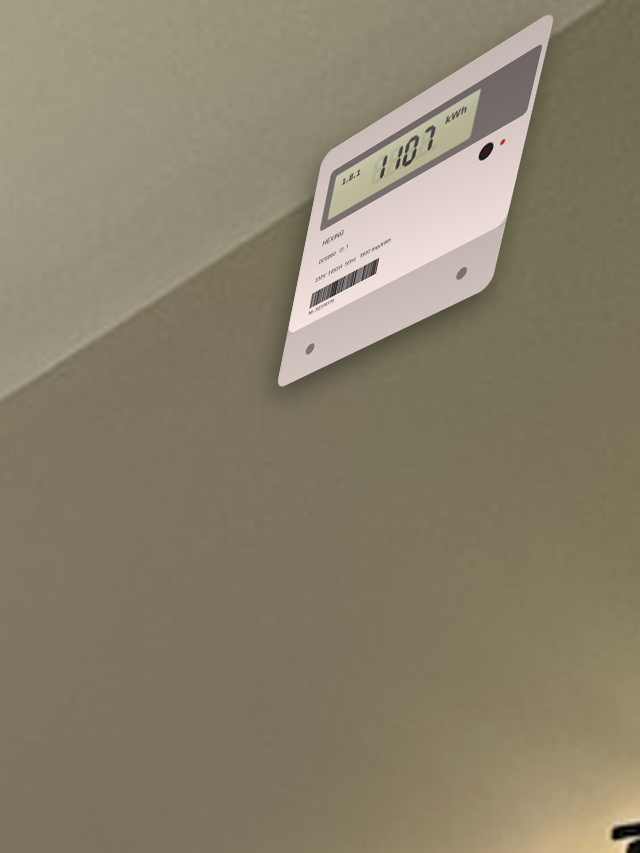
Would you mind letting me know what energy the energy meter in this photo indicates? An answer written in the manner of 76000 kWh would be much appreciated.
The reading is 1107 kWh
